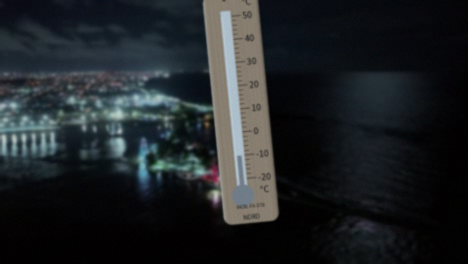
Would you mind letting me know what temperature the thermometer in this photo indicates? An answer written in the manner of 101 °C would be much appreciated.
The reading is -10 °C
